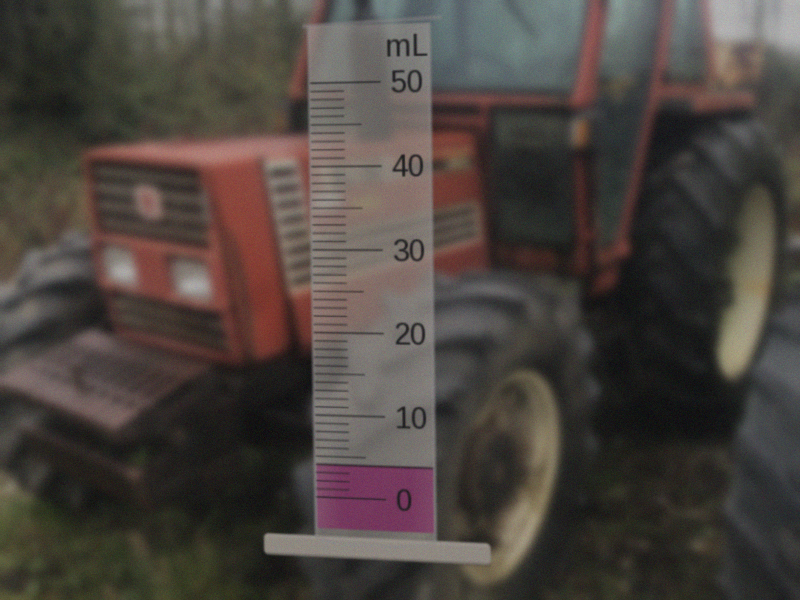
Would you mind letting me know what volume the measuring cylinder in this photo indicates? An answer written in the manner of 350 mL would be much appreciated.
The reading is 4 mL
